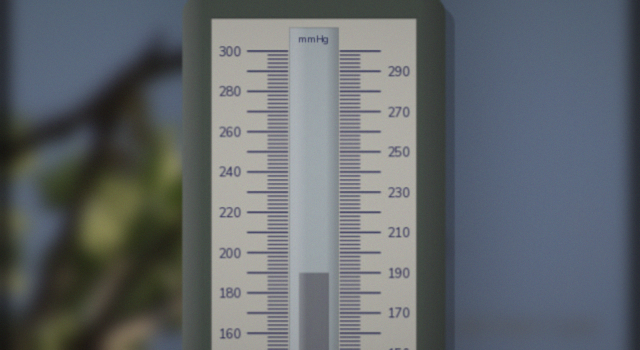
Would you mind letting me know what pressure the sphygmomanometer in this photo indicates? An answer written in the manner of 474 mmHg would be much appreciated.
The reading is 190 mmHg
